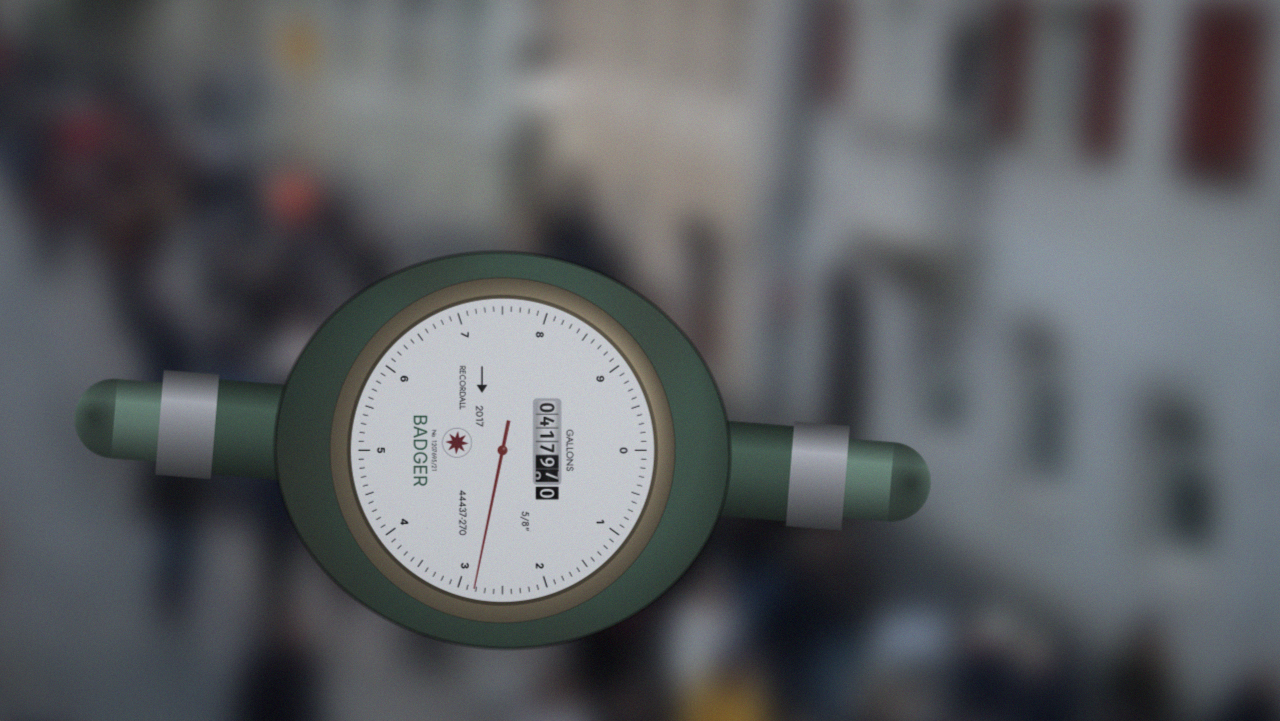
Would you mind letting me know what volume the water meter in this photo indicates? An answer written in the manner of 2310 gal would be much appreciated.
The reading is 417972.8 gal
